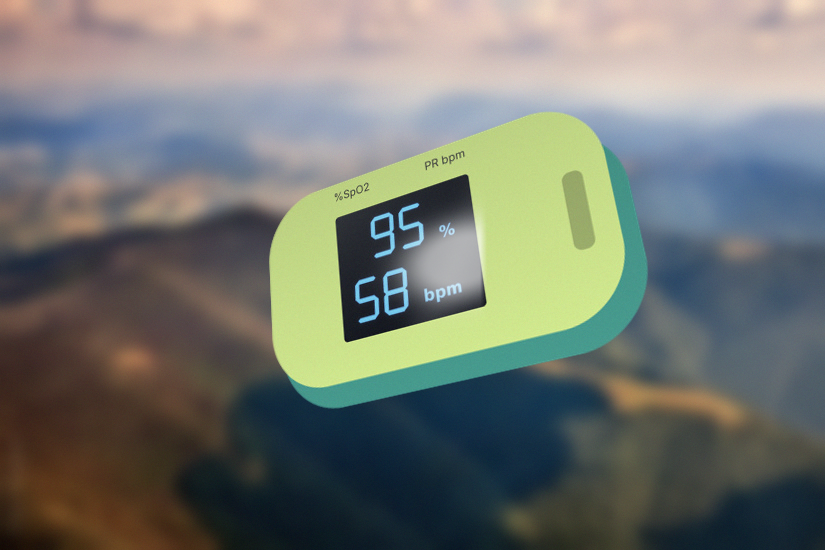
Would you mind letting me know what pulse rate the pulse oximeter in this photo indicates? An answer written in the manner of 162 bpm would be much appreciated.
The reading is 58 bpm
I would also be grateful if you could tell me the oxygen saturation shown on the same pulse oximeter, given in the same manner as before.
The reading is 95 %
